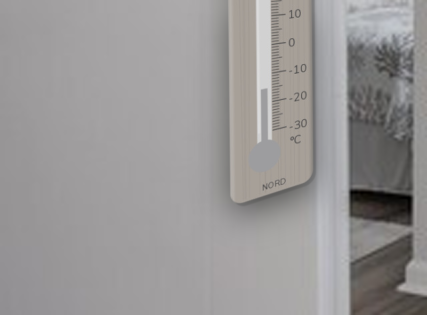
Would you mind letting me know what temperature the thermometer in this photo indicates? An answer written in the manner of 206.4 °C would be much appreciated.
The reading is -15 °C
